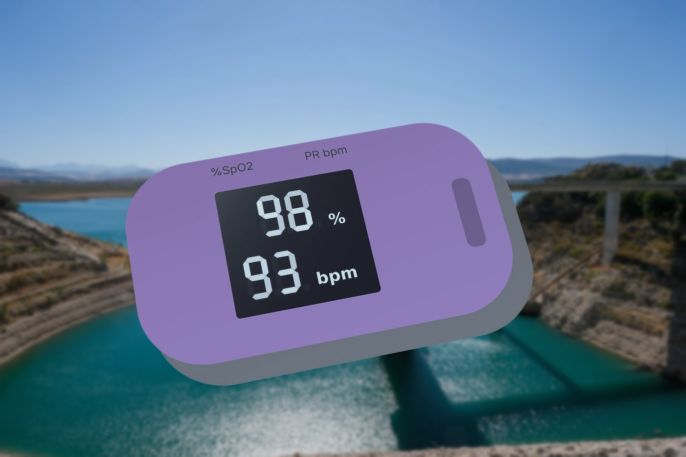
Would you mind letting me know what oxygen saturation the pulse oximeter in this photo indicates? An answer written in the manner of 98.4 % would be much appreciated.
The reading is 98 %
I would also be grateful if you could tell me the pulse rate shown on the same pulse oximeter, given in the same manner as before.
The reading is 93 bpm
